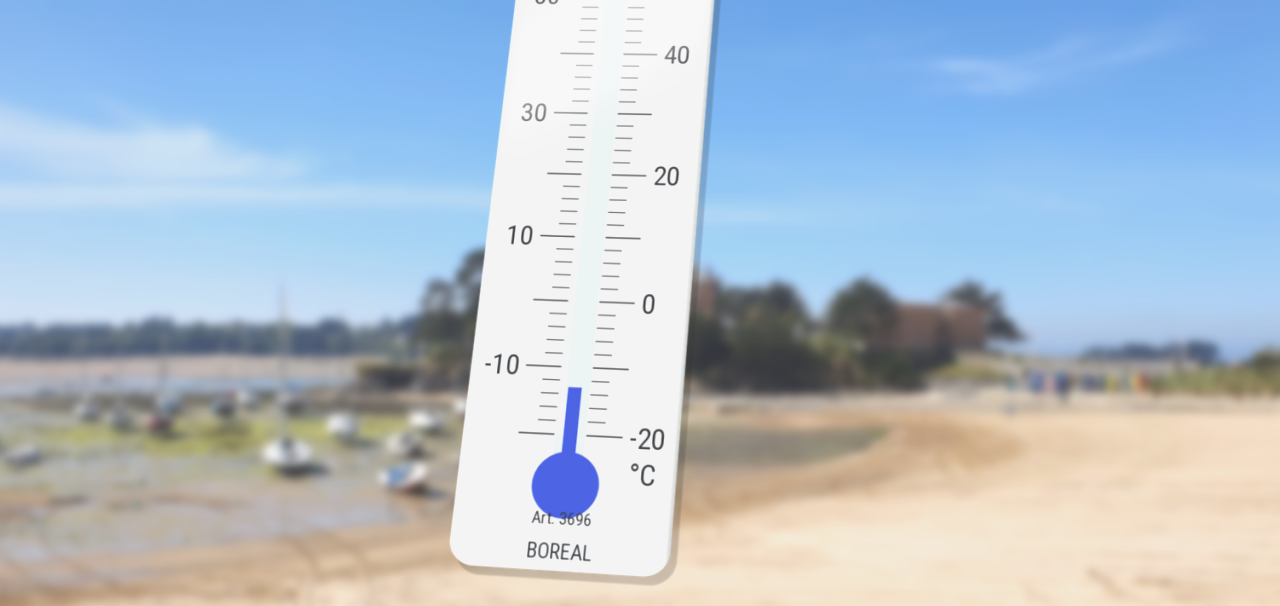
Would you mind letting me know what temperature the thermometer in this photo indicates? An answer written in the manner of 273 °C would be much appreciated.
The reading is -13 °C
